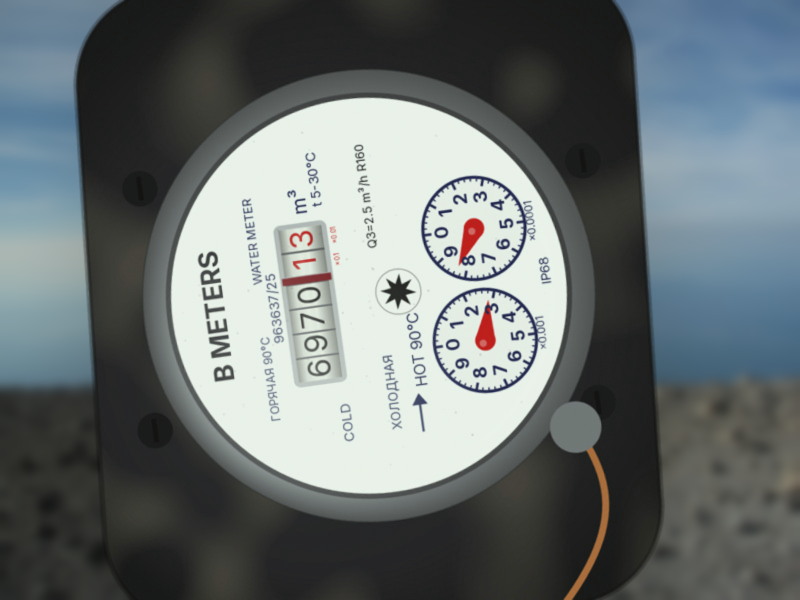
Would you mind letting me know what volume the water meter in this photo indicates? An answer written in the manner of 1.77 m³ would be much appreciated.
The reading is 6970.1328 m³
